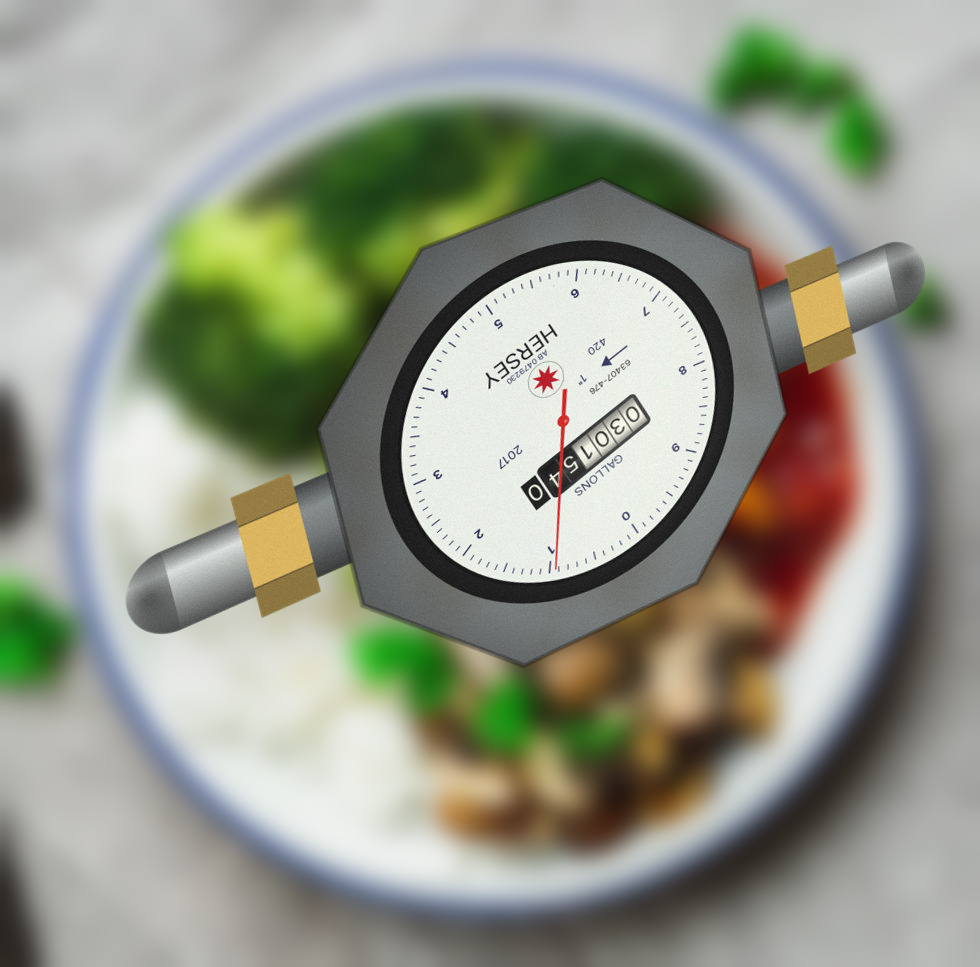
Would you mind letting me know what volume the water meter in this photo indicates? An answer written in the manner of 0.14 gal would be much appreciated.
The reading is 301540.9 gal
